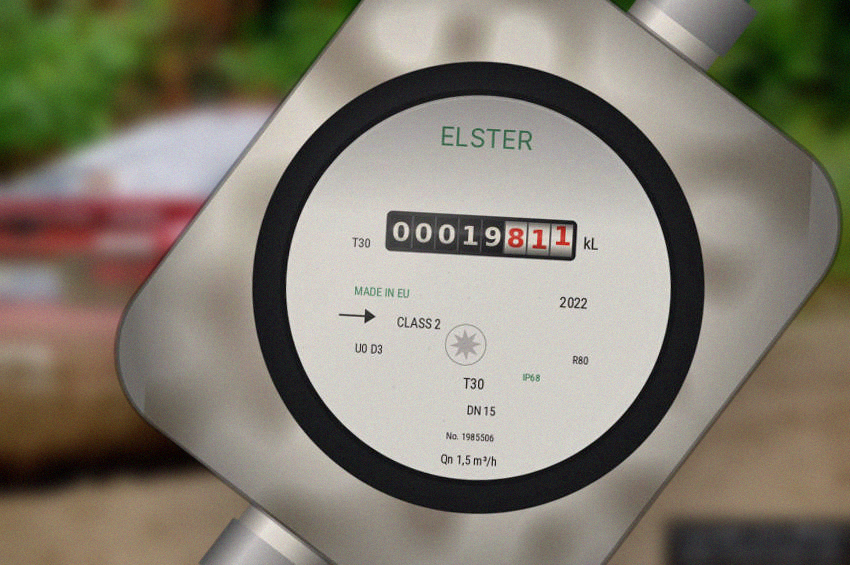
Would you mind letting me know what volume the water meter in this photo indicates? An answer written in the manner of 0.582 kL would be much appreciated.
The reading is 19.811 kL
